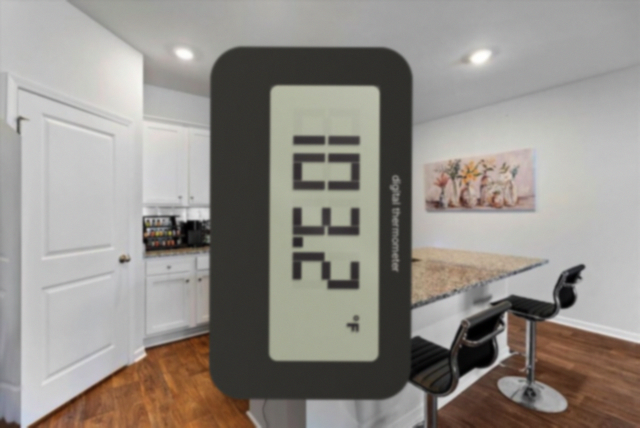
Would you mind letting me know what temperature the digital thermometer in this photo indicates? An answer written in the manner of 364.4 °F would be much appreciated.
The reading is 103.2 °F
